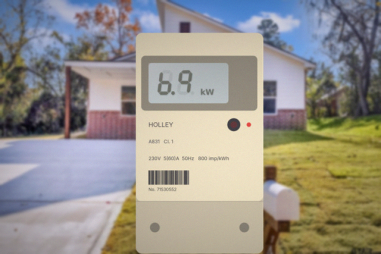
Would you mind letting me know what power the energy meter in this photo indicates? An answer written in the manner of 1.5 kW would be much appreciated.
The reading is 6.9 kW
